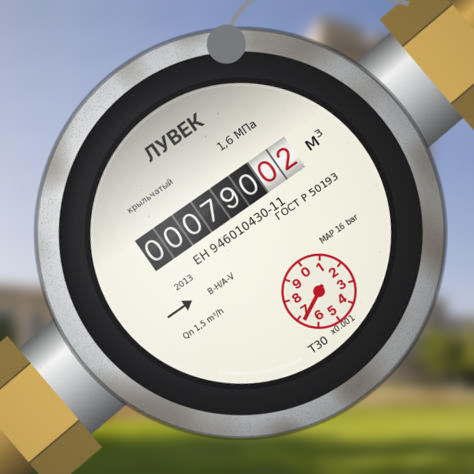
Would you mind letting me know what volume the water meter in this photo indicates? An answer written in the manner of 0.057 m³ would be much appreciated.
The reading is 790.026 m³
